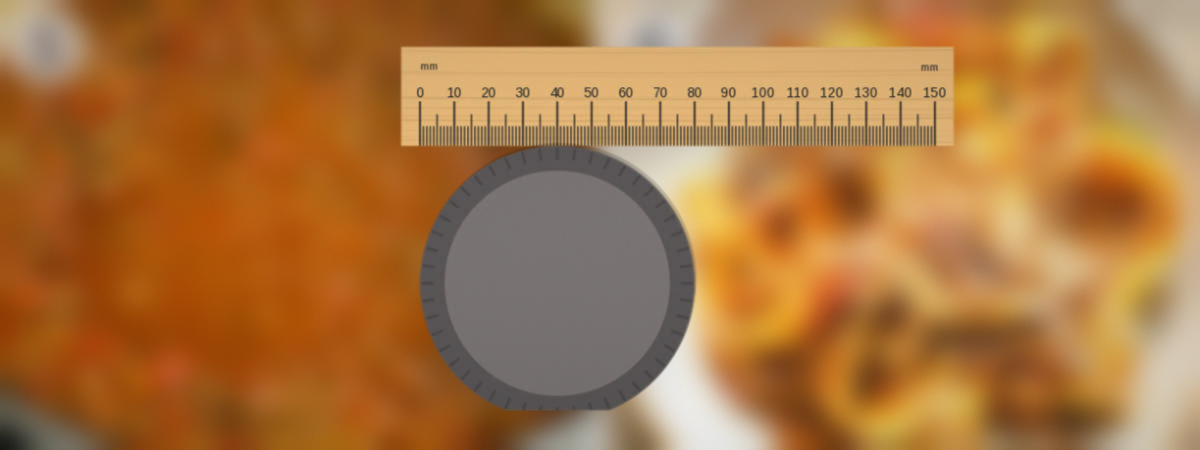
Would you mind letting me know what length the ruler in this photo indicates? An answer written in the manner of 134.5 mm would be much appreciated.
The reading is 80 mm
